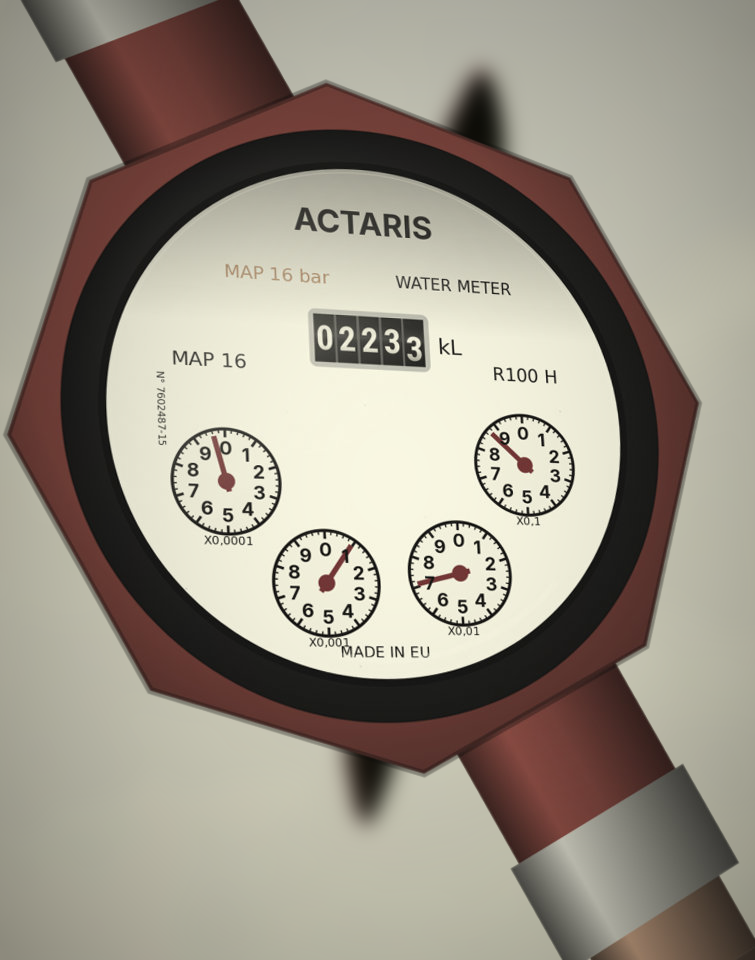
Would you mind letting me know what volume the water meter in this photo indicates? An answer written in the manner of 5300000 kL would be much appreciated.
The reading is 2232.8709 kL
